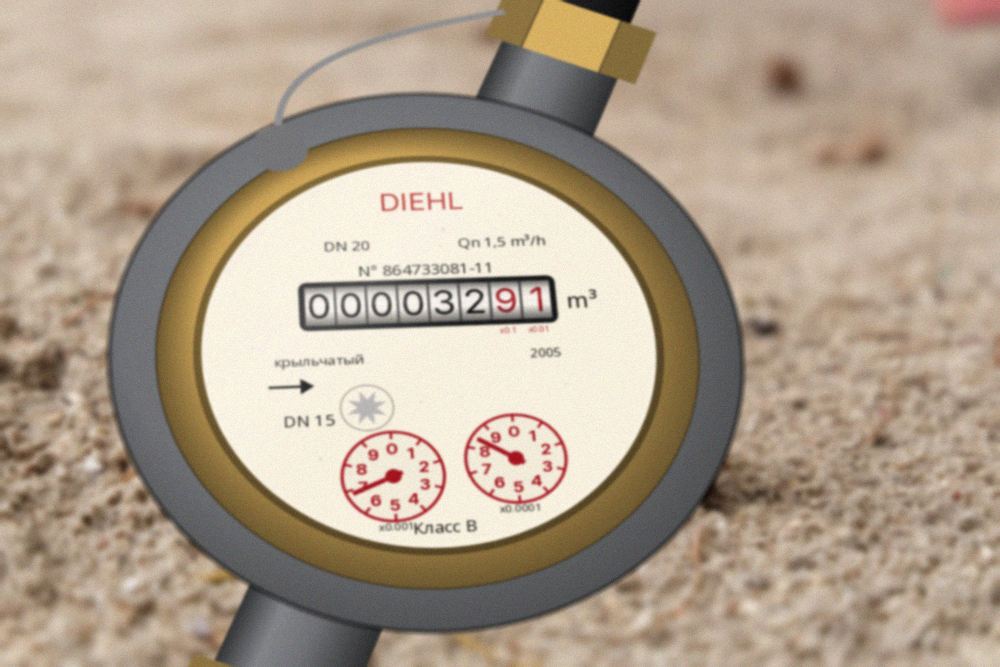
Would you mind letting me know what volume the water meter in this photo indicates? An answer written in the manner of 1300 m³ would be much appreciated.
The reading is 32.9168 m³
